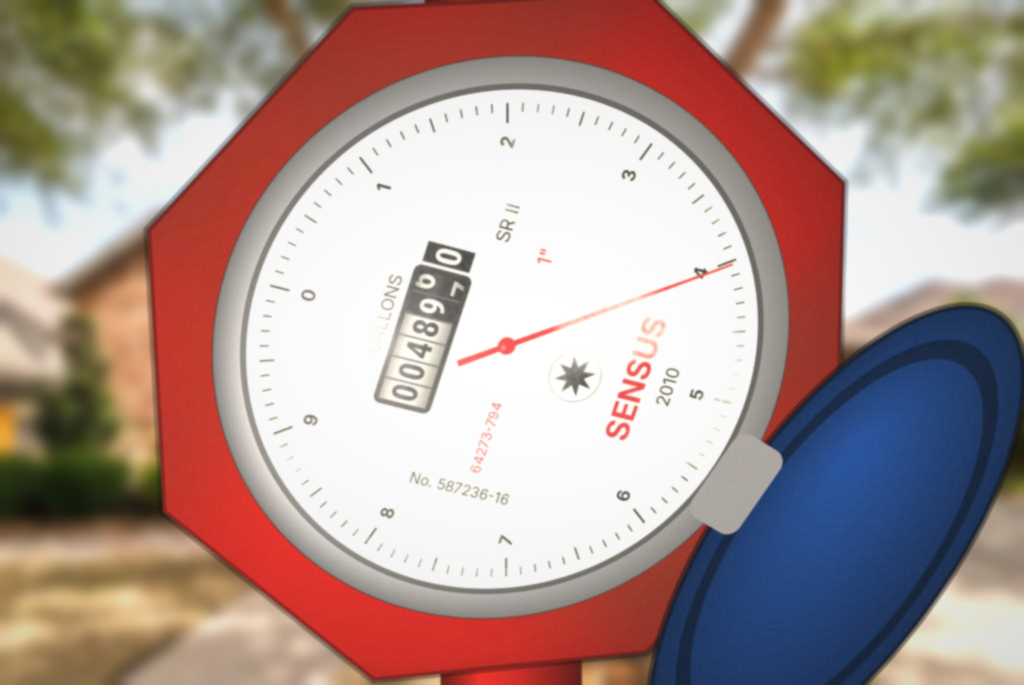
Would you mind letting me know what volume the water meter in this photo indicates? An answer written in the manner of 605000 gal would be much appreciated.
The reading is 48964.0 gal
